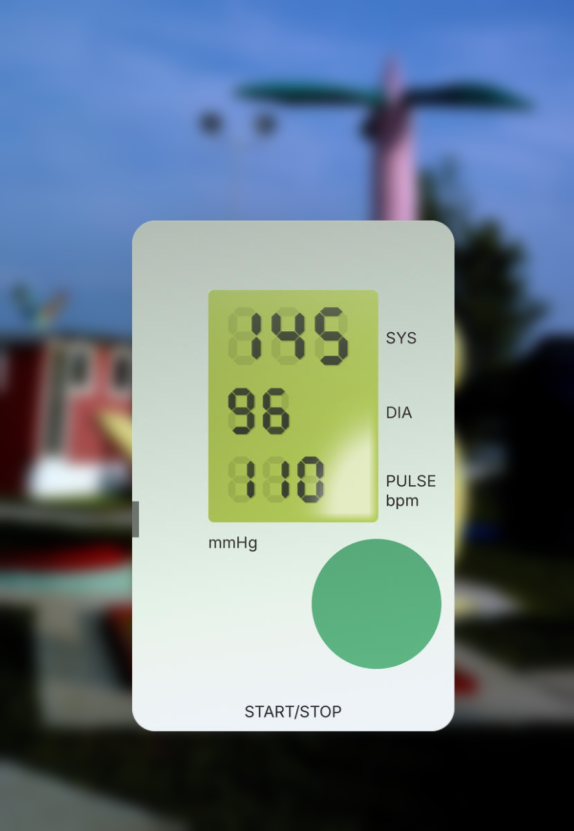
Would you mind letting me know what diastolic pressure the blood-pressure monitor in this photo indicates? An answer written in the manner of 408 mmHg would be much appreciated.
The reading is 96 mmHg
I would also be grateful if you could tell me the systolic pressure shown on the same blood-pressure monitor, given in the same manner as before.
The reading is 145 mmHg
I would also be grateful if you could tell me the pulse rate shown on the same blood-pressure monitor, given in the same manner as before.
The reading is 110 bpm
